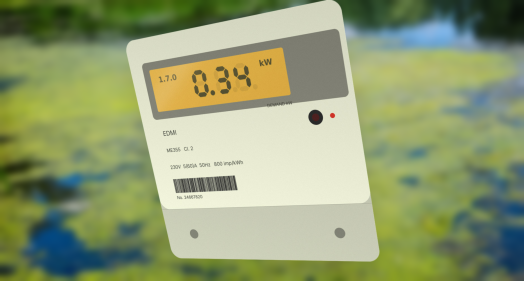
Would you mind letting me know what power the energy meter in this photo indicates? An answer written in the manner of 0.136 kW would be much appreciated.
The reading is 0.34 kW
